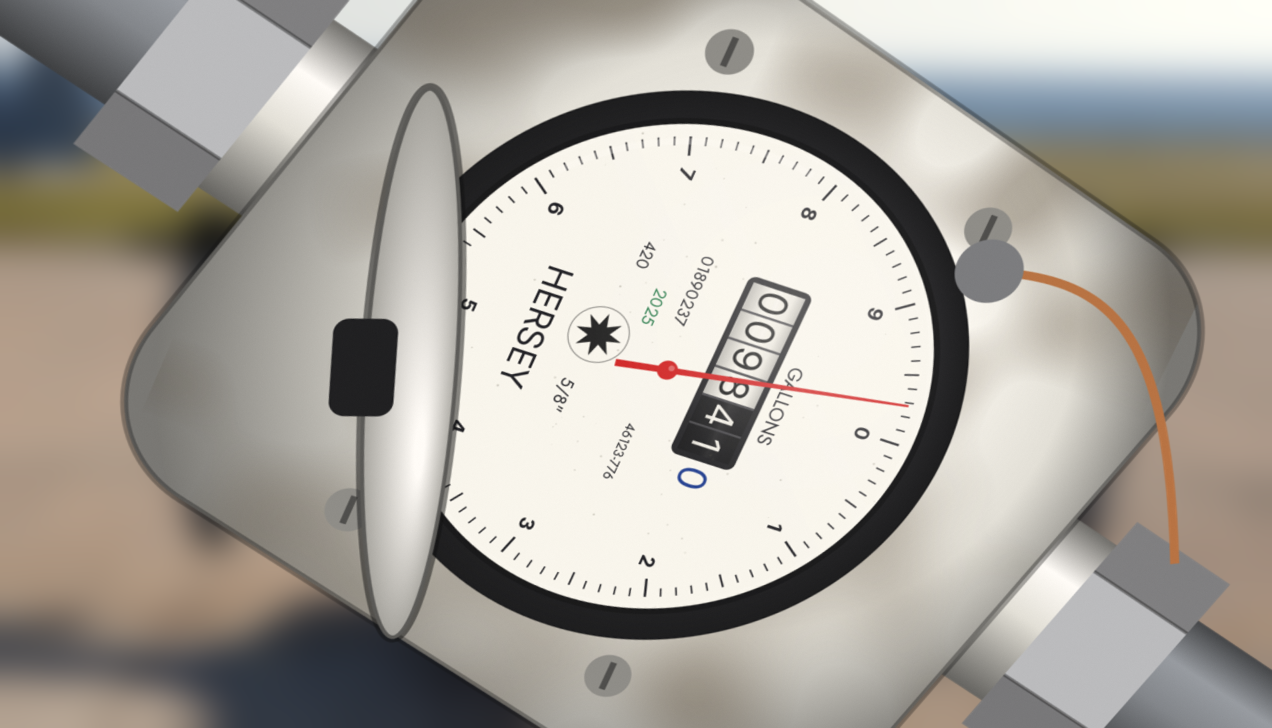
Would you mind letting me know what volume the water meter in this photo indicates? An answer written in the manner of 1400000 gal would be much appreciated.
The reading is 98409.7 gal
